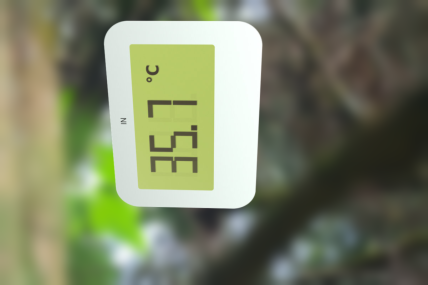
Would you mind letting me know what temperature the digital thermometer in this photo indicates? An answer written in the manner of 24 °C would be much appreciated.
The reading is 35.7 °C
